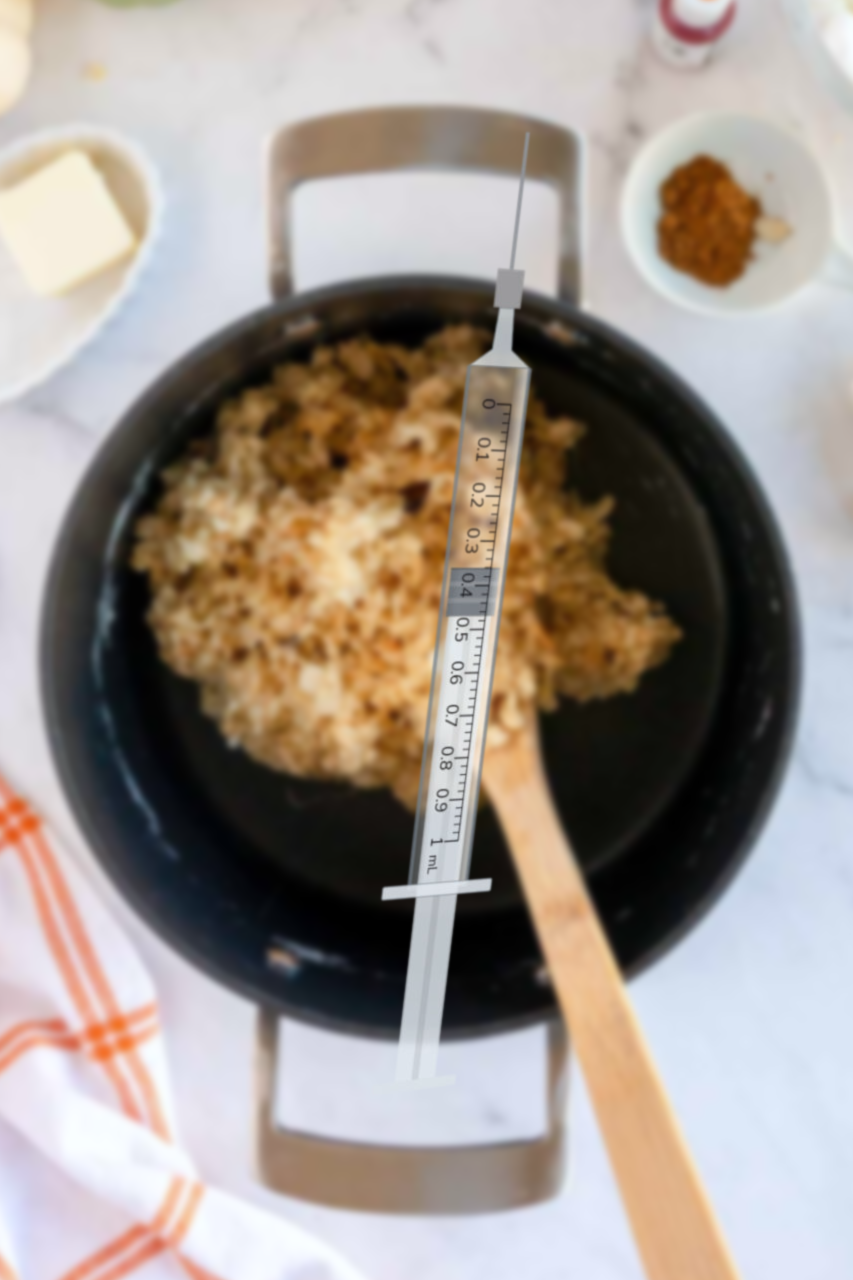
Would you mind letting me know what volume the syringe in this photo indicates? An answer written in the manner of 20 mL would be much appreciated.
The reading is 0.36 mL
